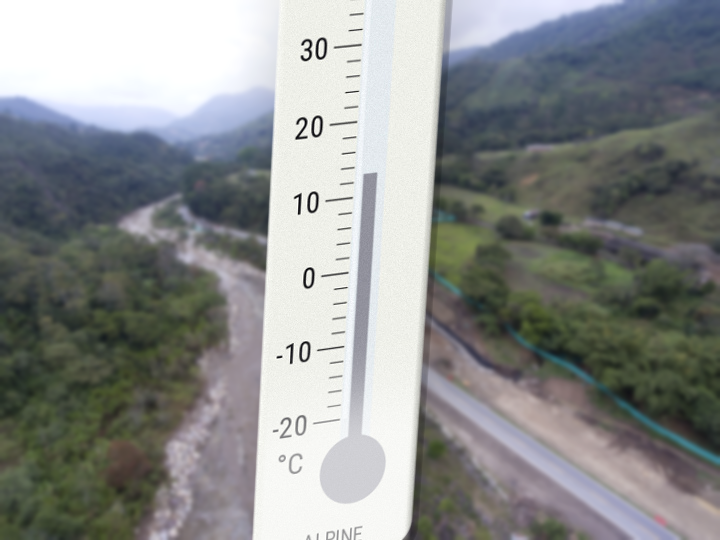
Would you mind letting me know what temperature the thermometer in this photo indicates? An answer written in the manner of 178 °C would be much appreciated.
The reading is 13 °C
